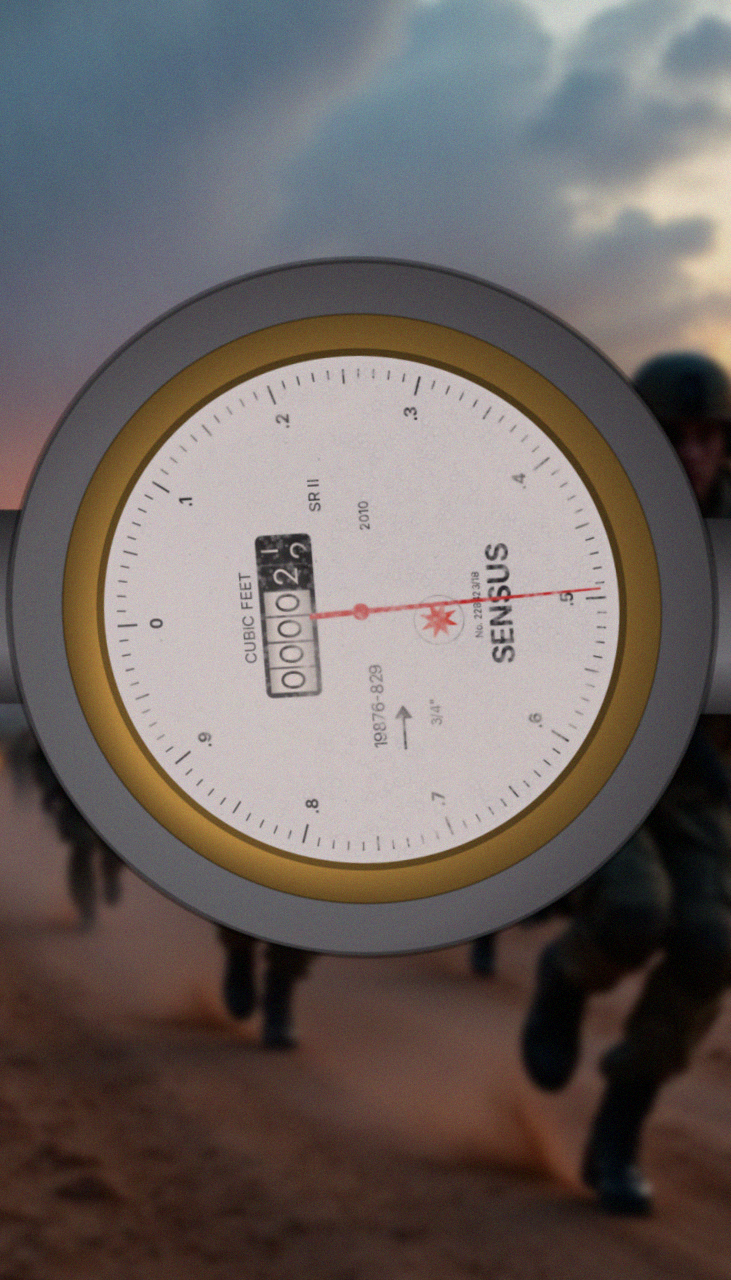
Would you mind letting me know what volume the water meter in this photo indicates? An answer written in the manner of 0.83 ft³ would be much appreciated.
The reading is 21.49 ft³
